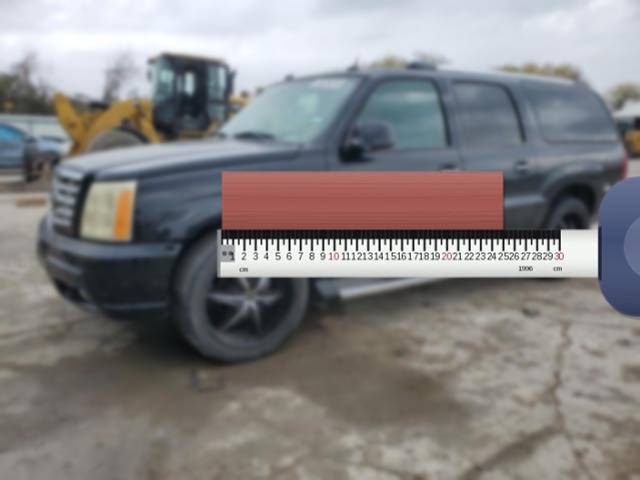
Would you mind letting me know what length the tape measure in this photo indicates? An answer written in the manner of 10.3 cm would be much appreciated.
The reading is 25 cm
